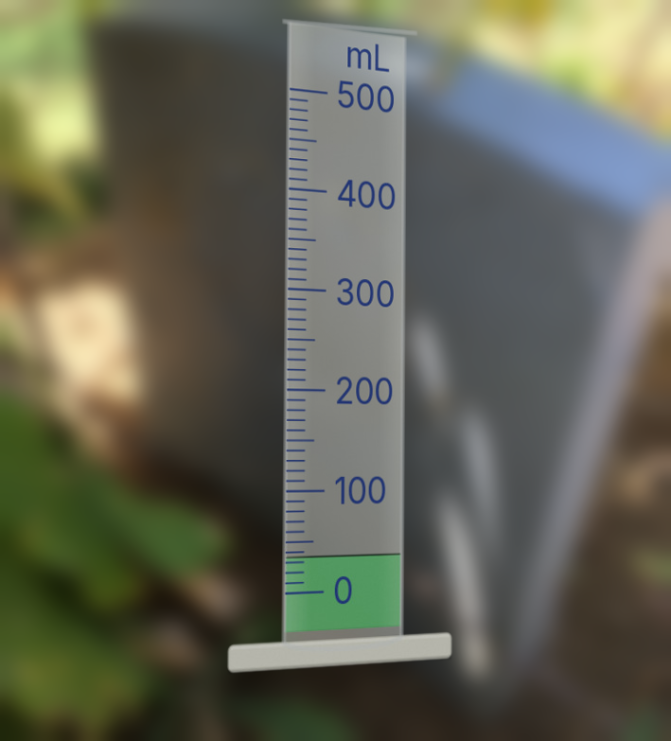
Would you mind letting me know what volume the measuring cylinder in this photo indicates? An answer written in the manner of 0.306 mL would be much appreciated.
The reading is 35 mL
